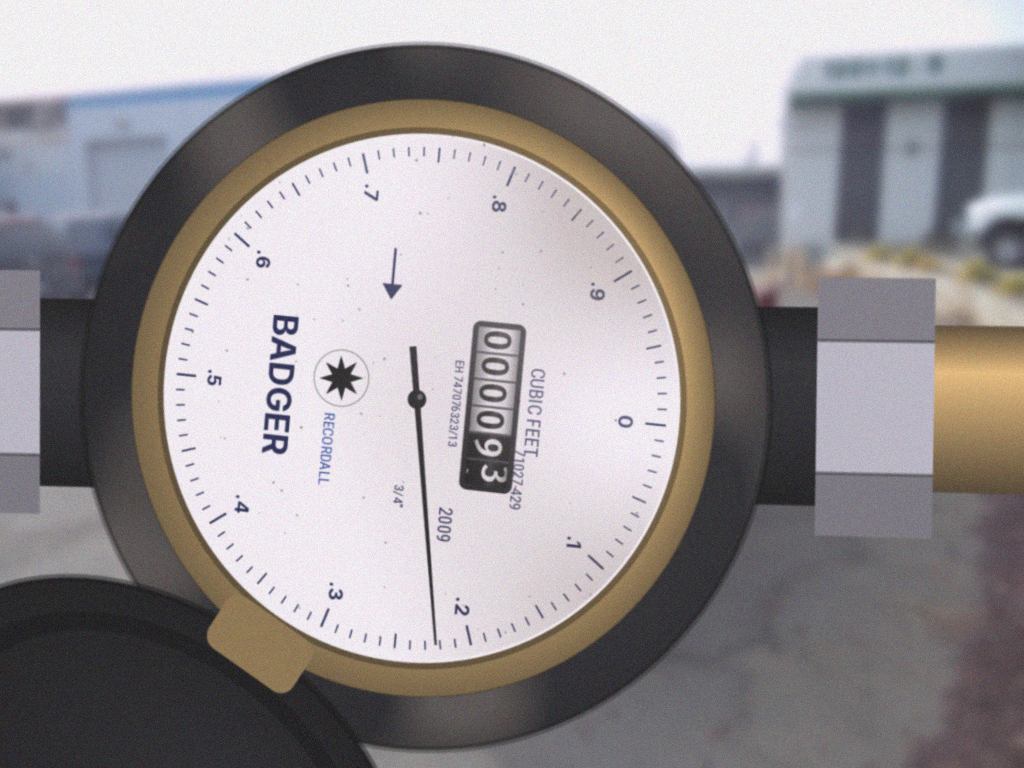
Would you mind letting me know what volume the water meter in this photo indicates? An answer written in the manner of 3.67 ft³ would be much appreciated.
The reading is 93.22 ft³
